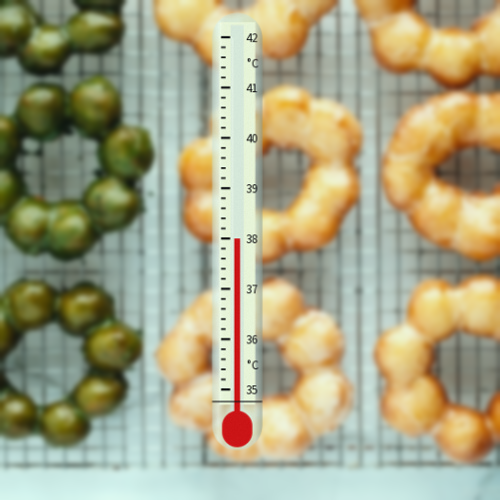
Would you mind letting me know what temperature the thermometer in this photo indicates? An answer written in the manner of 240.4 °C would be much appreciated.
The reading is 38 °C
